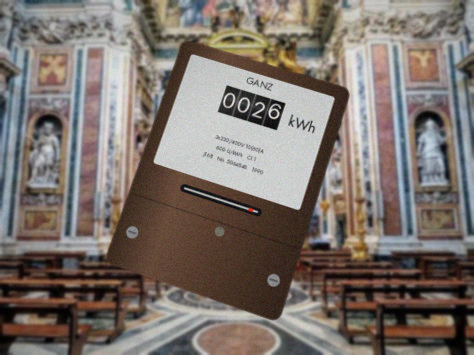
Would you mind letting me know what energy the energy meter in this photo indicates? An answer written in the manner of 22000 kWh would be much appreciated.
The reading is 26 kWh
